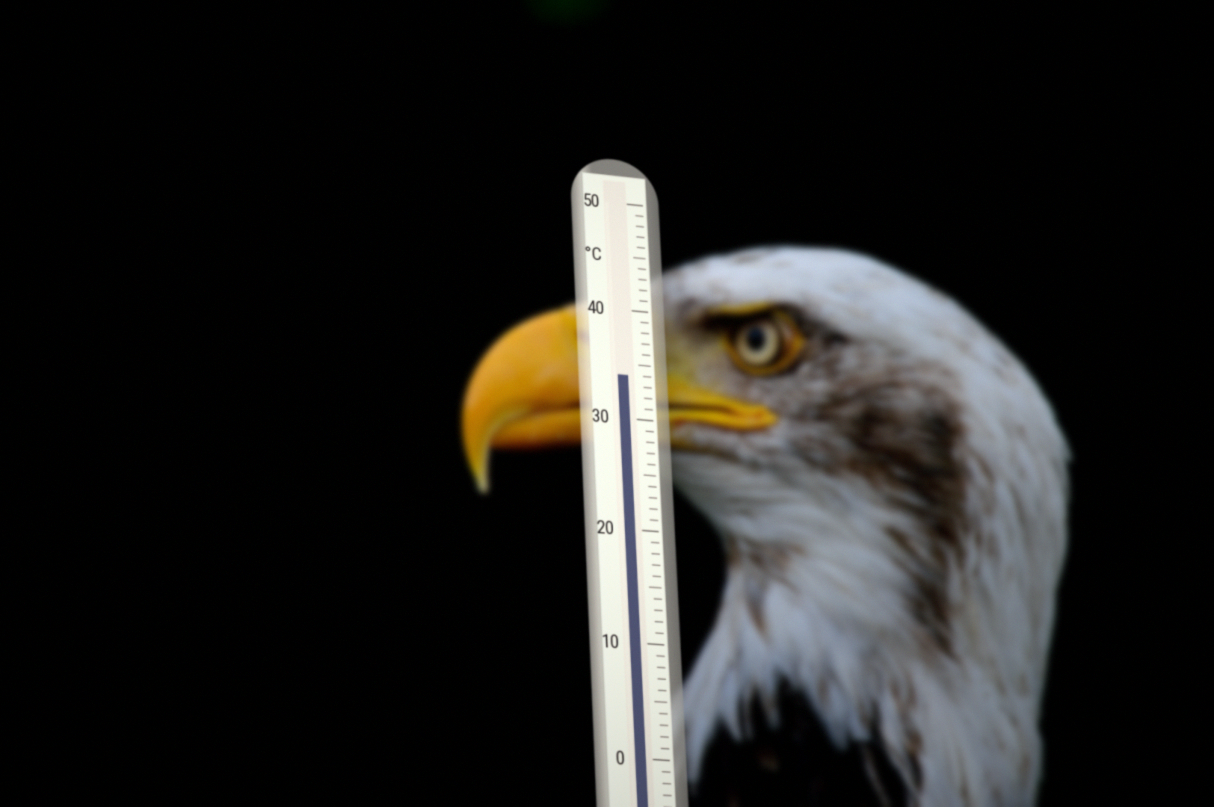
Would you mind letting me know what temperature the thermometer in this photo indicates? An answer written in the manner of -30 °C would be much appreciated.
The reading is 34 °C
